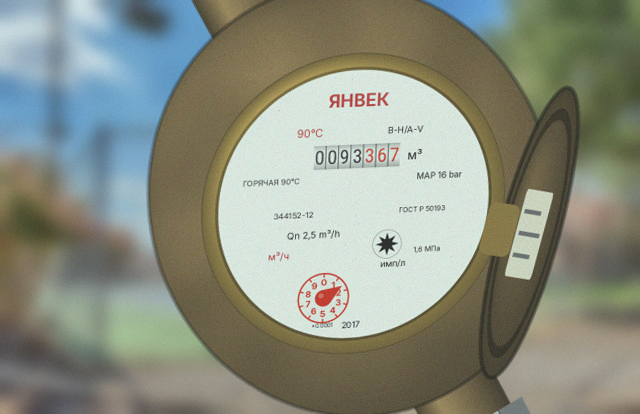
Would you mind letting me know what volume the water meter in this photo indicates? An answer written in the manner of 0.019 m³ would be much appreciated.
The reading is 93.3671 m³
